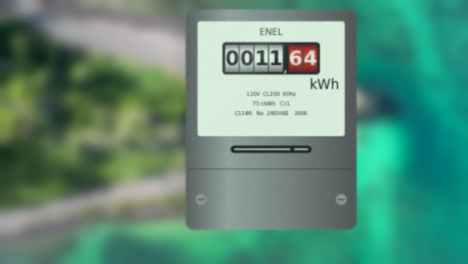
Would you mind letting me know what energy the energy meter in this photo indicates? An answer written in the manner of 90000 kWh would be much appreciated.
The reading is 11.64 kWh
